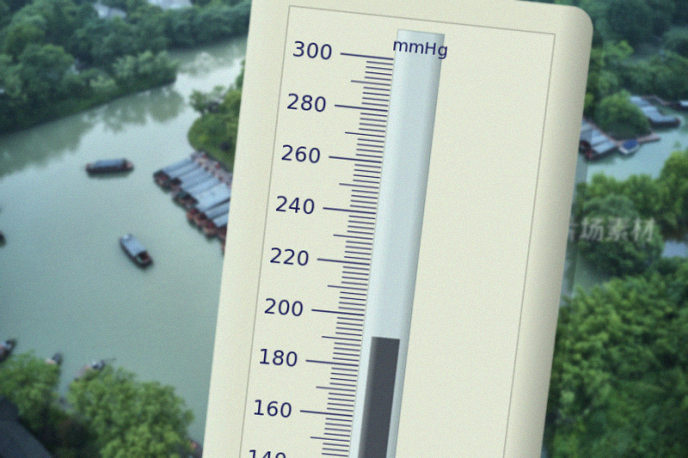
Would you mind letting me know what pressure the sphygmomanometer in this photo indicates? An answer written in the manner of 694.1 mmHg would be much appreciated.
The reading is 192 mmHg
